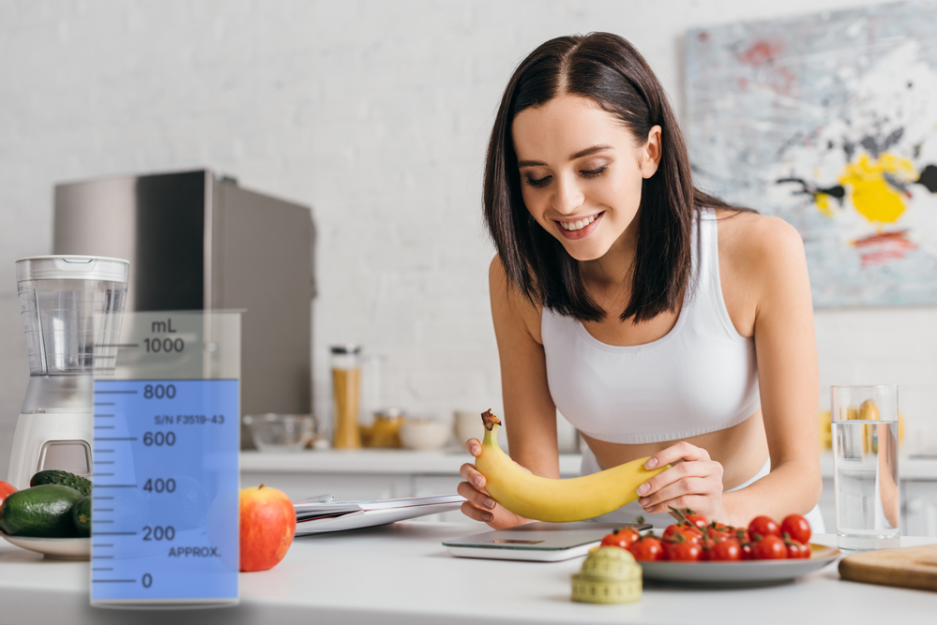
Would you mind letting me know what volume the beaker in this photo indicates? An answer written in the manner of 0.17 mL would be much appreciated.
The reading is 850 mL
